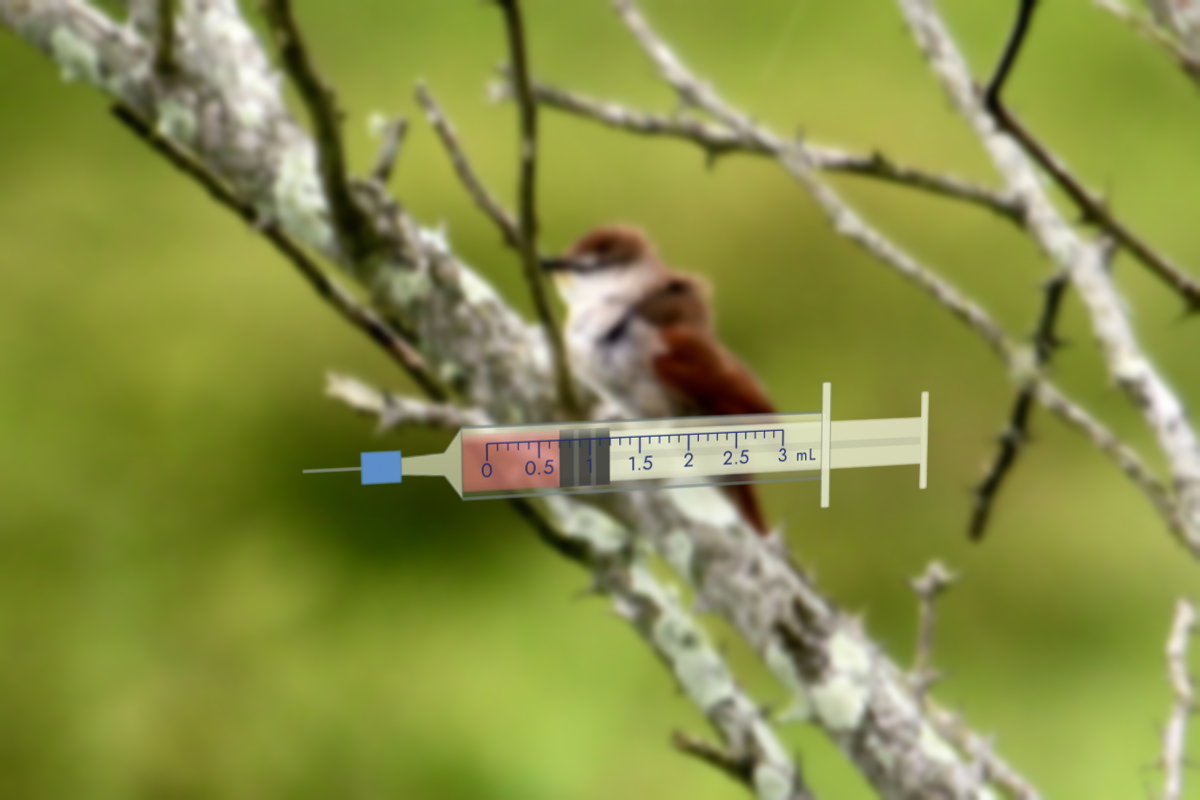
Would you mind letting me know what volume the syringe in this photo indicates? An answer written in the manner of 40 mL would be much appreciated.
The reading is 0.7 mL
